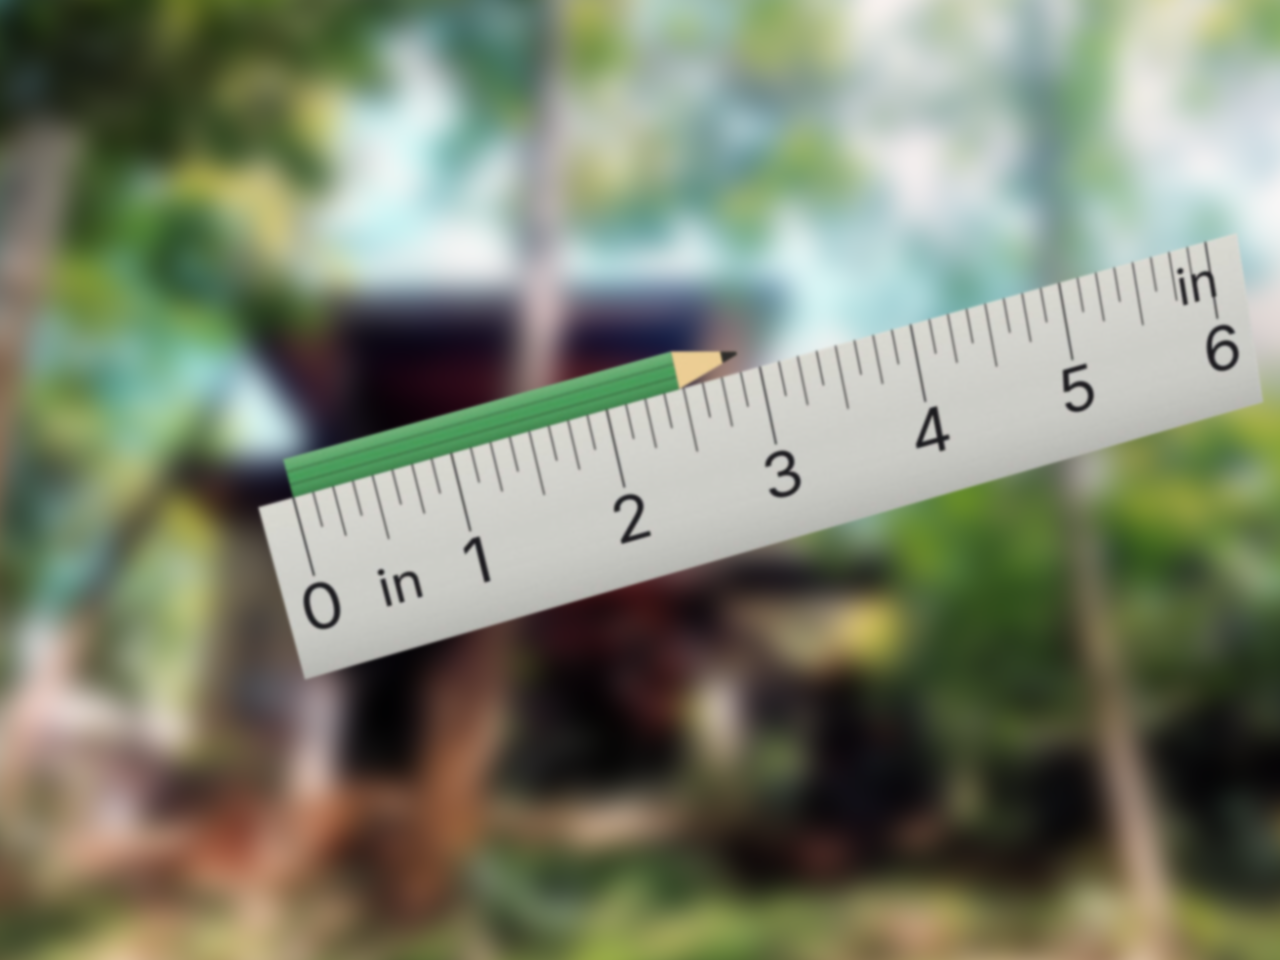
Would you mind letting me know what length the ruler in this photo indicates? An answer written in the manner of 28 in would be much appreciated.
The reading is 2.875 in
